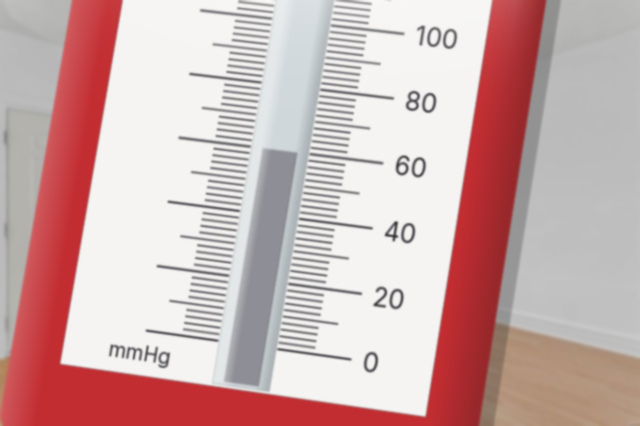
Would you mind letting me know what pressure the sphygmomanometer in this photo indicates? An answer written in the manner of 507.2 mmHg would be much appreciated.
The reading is 60 mmHg
